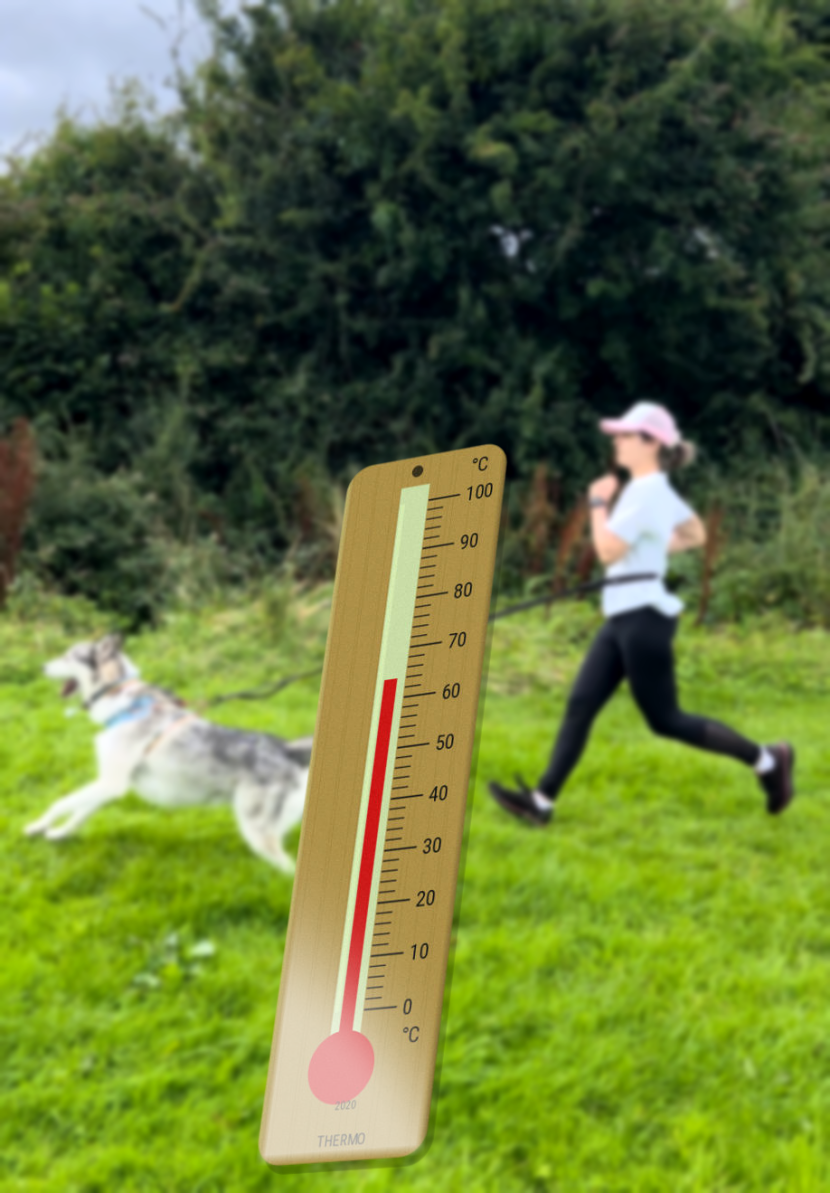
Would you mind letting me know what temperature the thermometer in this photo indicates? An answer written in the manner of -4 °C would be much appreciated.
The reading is 64 °C
